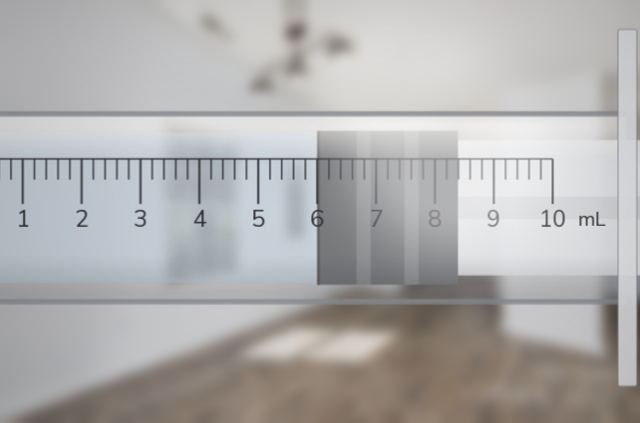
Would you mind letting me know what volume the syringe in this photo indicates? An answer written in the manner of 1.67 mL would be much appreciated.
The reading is 6 mL
